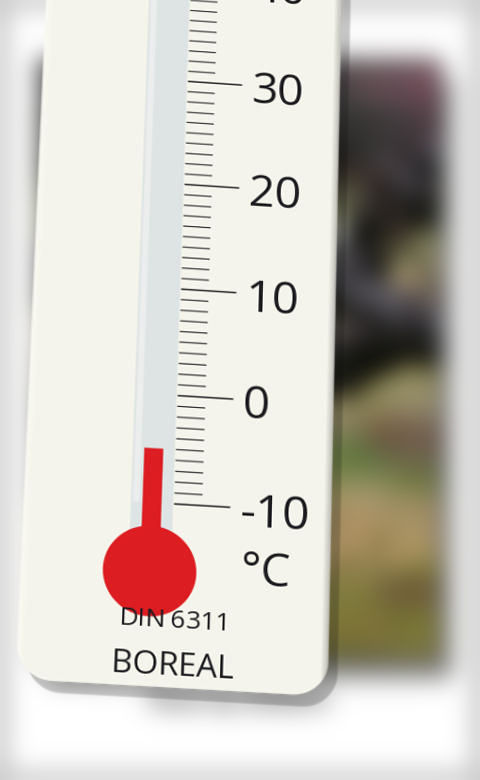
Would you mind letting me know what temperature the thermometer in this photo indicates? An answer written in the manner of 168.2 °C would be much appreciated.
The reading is -5 °C
